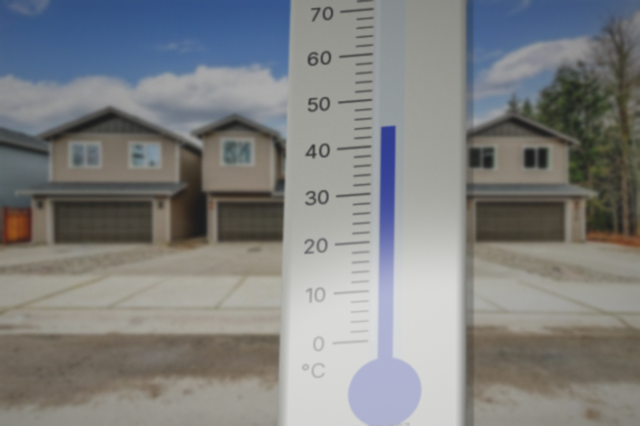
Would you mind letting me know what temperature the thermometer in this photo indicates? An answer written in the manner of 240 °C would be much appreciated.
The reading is 44 °C
